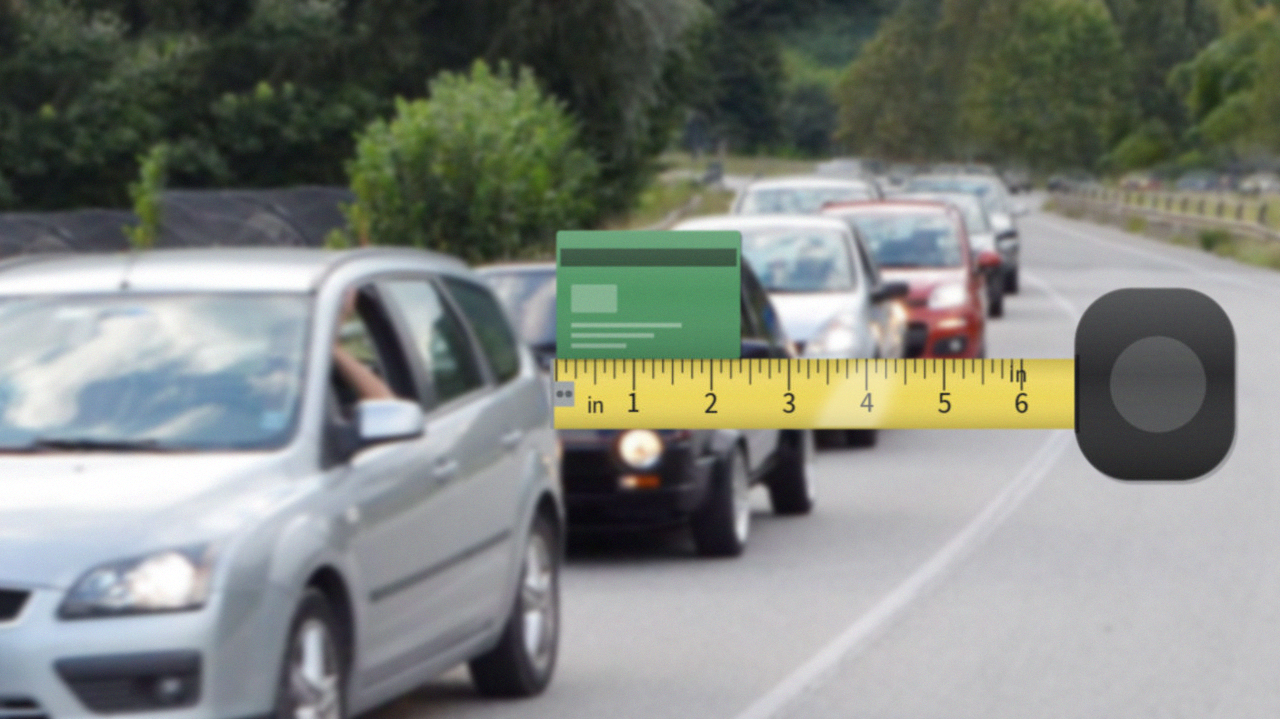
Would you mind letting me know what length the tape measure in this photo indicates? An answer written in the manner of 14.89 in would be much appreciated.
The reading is 2.375 in
